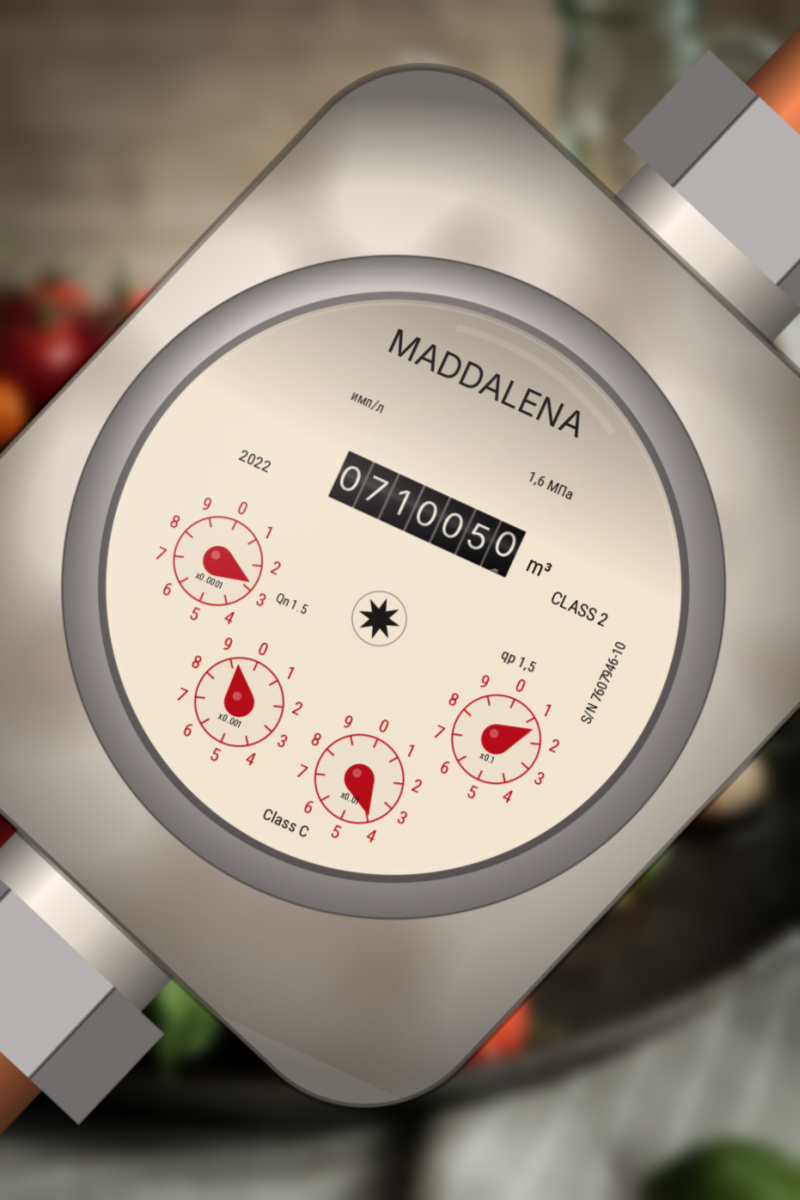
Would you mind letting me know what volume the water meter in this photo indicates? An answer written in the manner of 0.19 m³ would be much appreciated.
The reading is 710050.1392 m³
